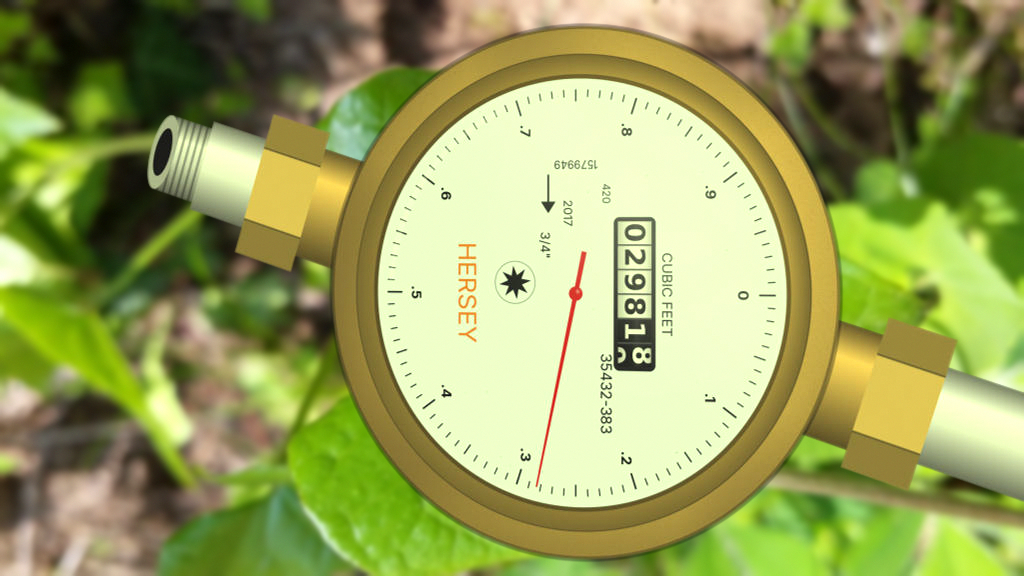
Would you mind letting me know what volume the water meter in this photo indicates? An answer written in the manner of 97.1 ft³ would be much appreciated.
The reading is 29818.28 ft³
